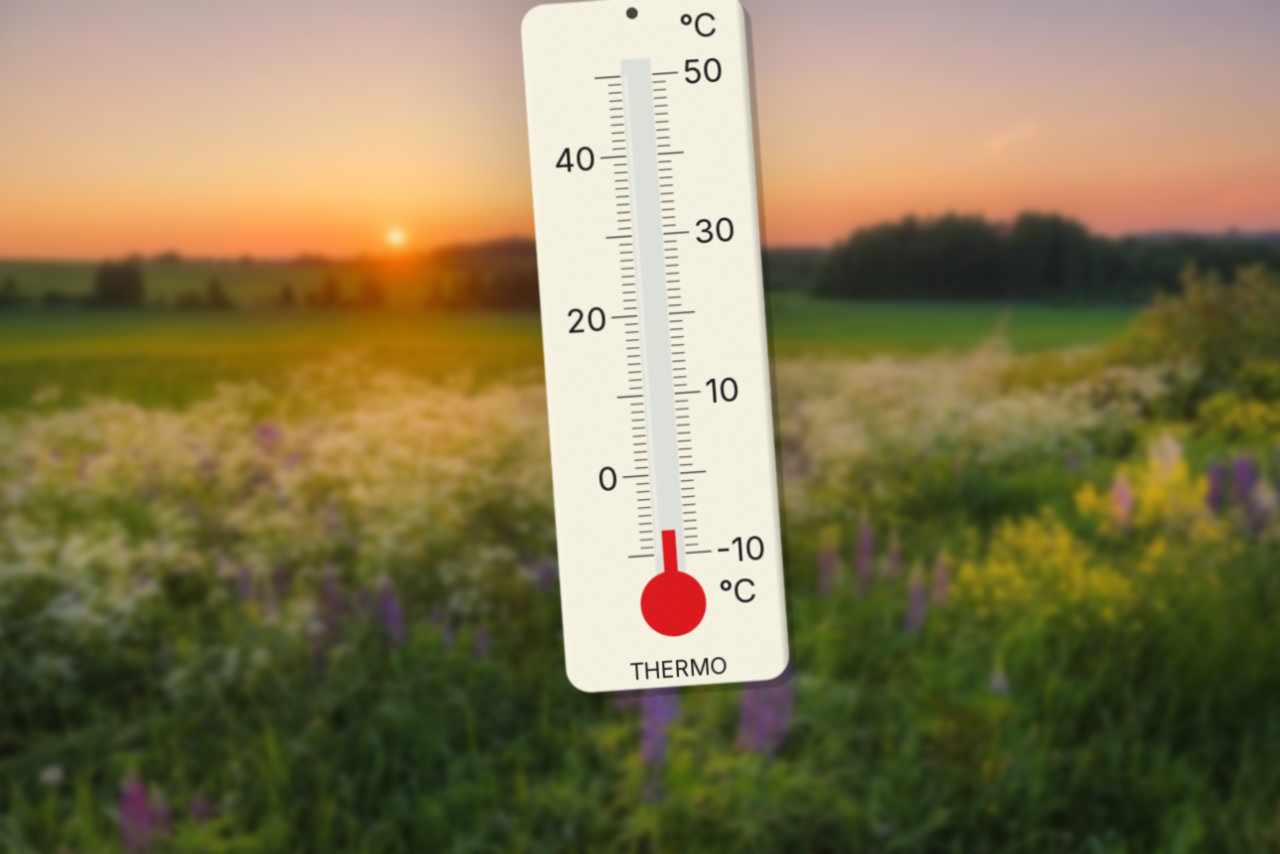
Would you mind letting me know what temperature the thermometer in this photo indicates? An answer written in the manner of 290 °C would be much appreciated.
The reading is -7 °C
